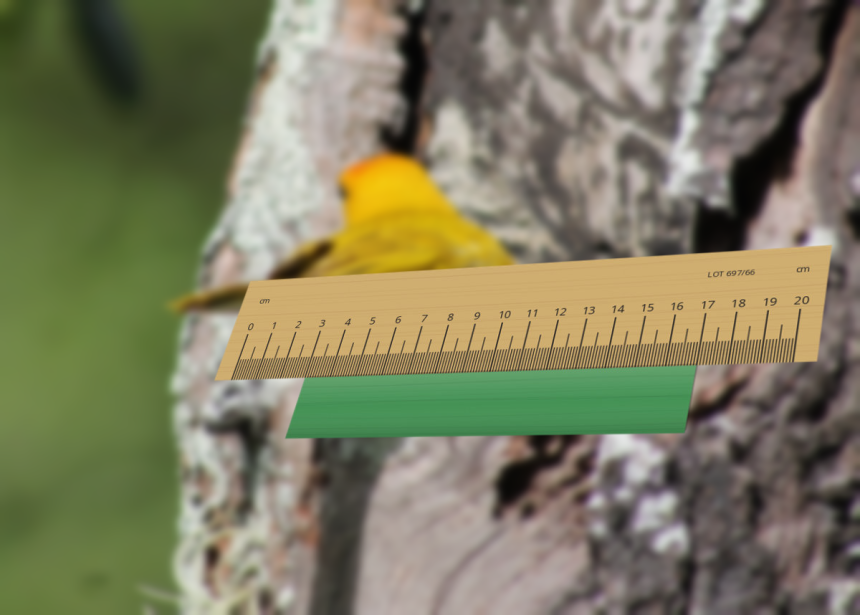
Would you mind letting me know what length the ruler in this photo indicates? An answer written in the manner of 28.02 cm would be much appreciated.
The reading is 14 cm
